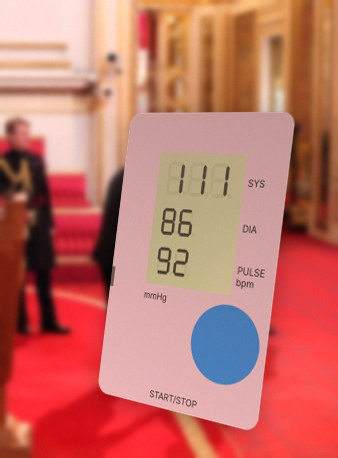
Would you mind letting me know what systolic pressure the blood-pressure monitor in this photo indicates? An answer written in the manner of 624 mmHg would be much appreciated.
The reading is 111 mmHg
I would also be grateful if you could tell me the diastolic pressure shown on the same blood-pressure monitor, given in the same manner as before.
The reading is 86 mmHg
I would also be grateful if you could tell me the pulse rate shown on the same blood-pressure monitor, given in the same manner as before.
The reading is 92 bpm
